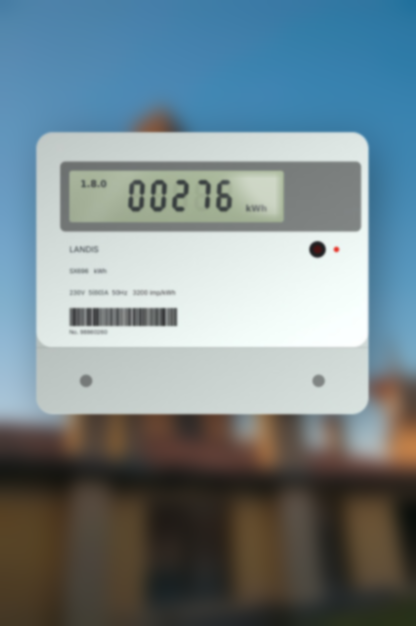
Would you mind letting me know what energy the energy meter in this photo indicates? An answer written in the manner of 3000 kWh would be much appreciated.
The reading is 276 kWh
